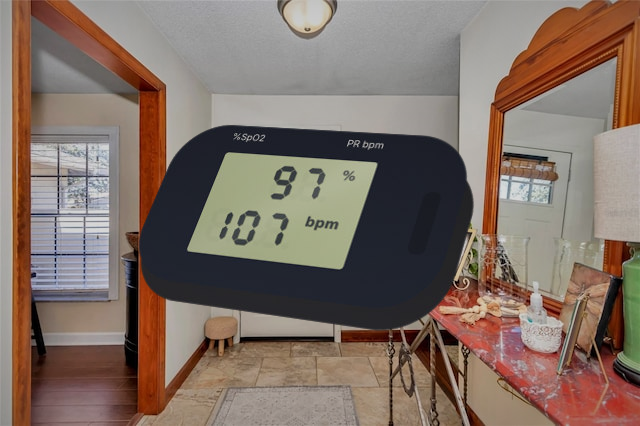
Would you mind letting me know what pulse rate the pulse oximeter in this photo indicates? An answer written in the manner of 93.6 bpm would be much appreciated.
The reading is 107 bpm
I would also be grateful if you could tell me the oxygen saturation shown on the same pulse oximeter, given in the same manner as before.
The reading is 97 %
